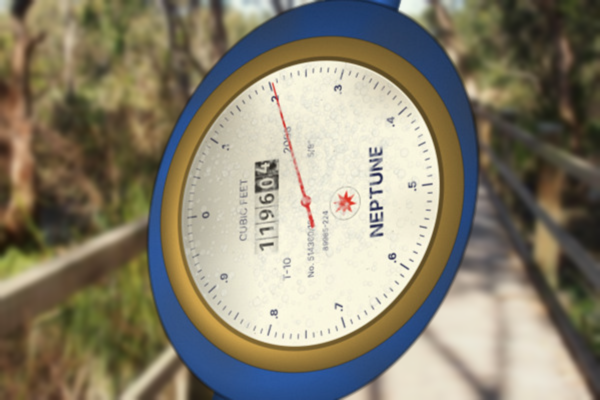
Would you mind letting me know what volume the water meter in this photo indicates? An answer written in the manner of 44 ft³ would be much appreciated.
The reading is 119604.20 ft³
